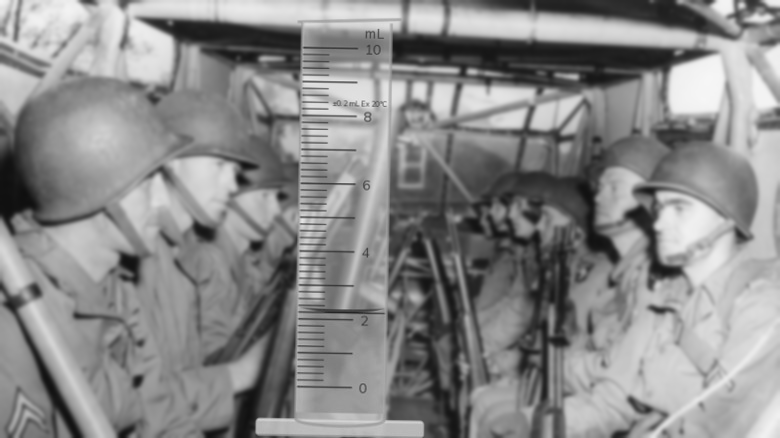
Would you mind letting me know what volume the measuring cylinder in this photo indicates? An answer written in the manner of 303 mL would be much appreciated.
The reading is 2.2 mL
